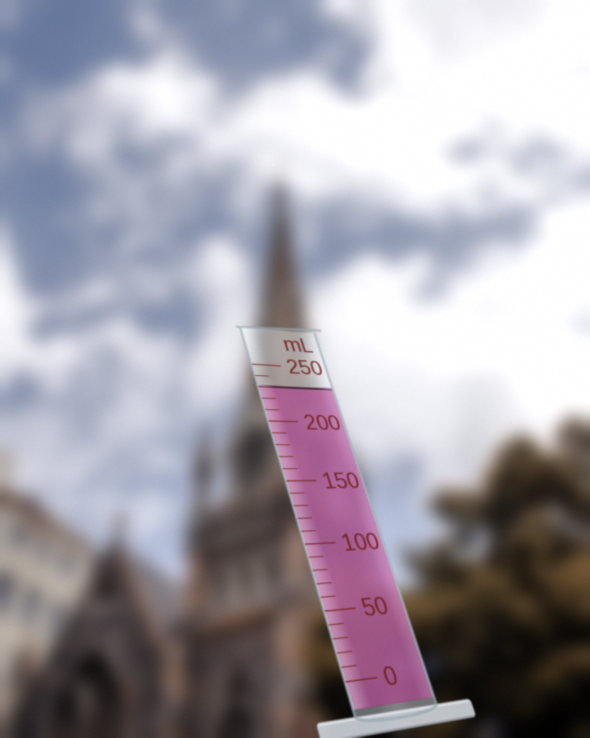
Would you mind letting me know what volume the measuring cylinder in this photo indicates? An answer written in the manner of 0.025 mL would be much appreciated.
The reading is 230 mL
